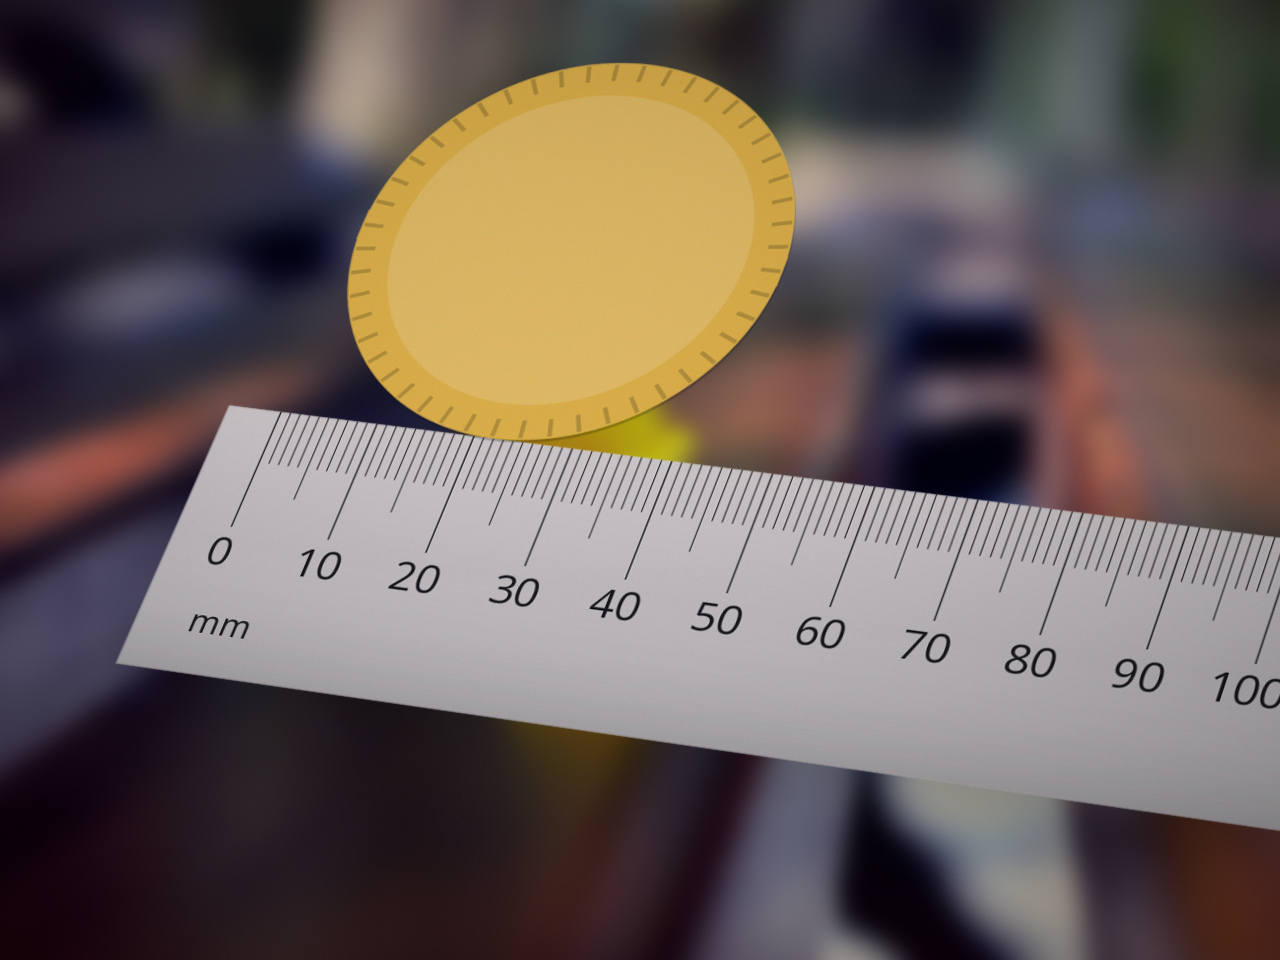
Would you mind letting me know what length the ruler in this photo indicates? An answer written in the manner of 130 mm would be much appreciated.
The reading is 43.5 mm
